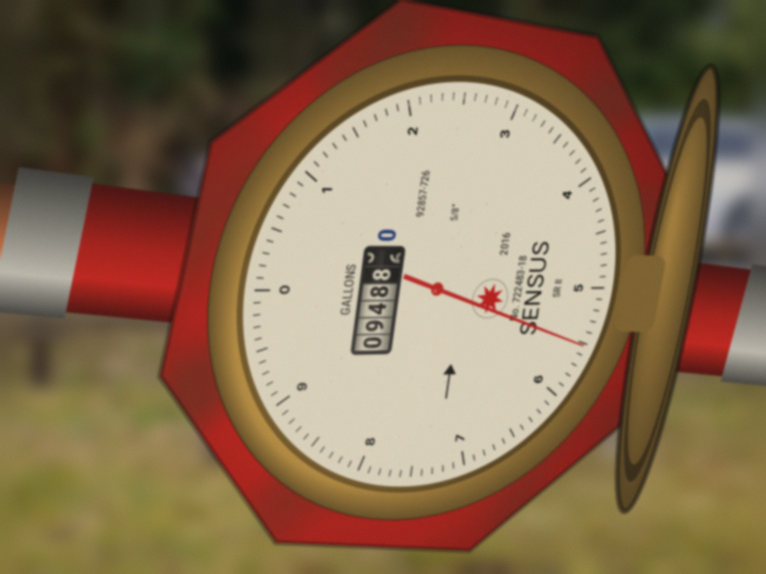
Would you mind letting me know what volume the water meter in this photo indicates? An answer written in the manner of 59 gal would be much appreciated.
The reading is 948855.5 gal
